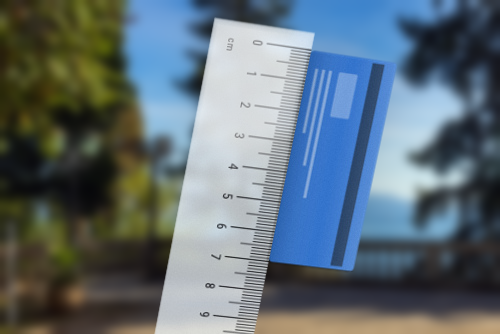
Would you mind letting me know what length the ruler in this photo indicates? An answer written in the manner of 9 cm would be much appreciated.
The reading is 7 cm
